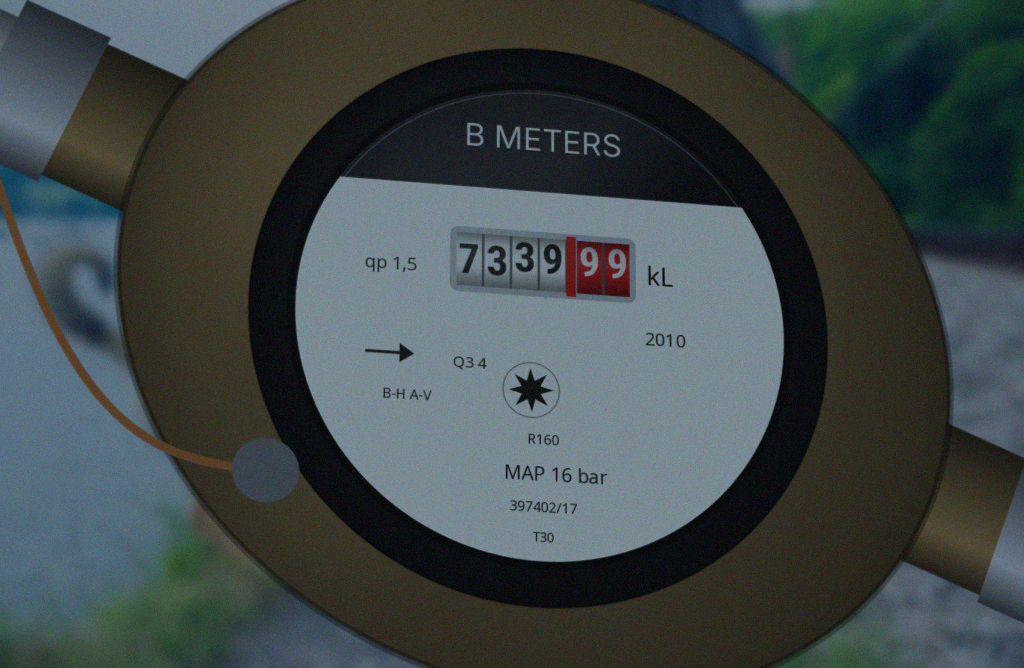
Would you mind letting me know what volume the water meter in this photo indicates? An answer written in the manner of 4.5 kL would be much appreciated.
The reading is 7339.99 kL
